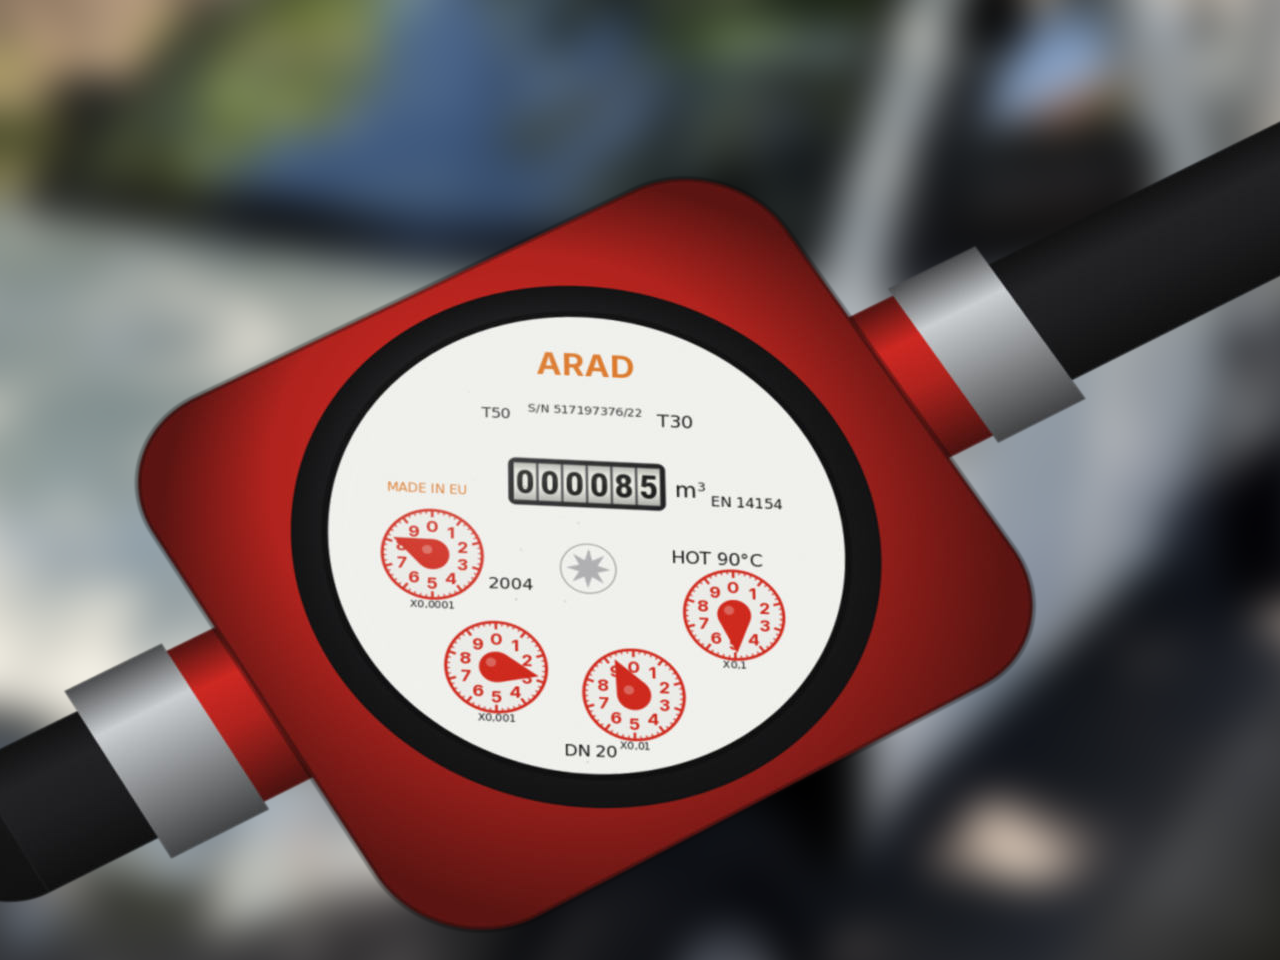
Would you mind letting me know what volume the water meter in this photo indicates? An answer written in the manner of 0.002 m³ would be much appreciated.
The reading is 85.4928 m³
